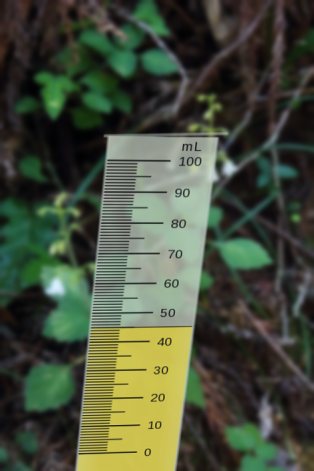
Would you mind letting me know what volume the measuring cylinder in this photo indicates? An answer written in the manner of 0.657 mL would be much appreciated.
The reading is 45 mL
